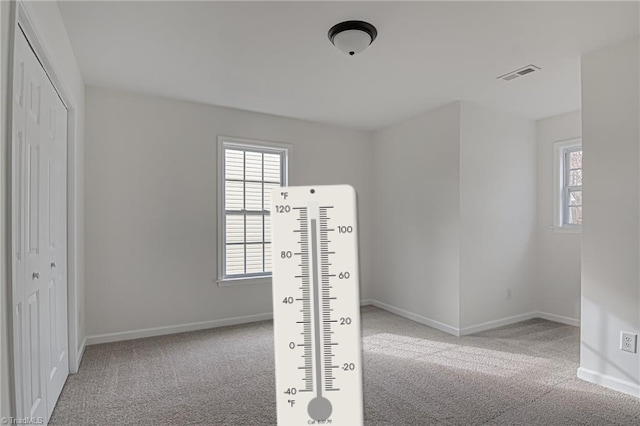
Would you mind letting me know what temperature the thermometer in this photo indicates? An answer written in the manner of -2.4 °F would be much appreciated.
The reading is 110 °F
